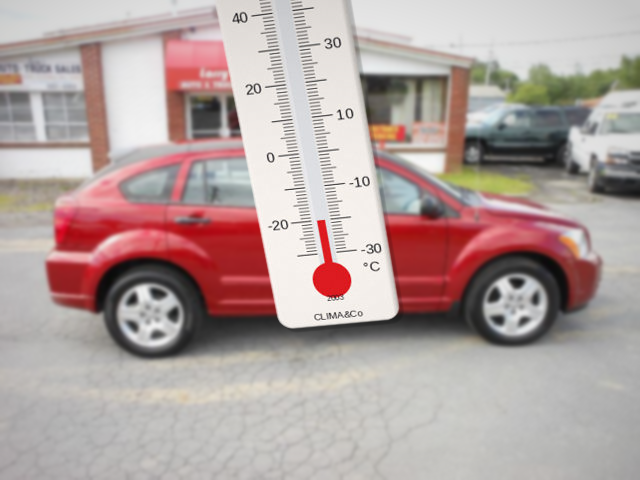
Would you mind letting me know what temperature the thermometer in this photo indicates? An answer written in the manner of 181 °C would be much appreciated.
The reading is -20 °C
